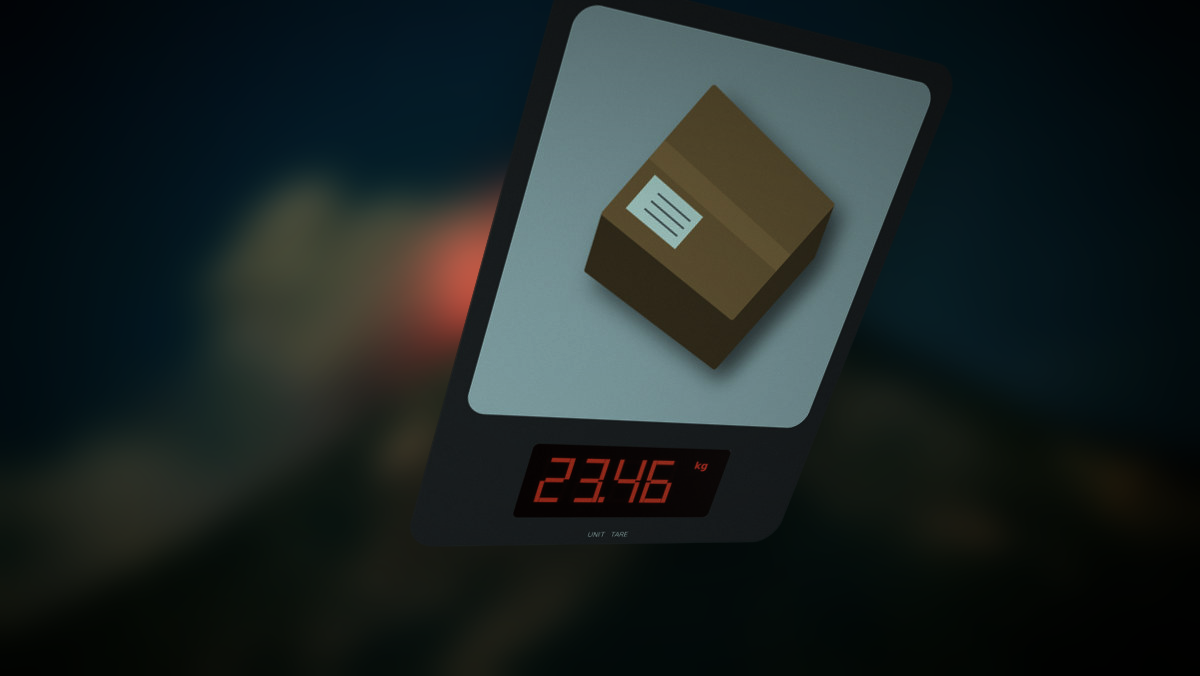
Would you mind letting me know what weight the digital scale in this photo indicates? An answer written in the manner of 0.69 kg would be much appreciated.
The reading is 23.46 kg
